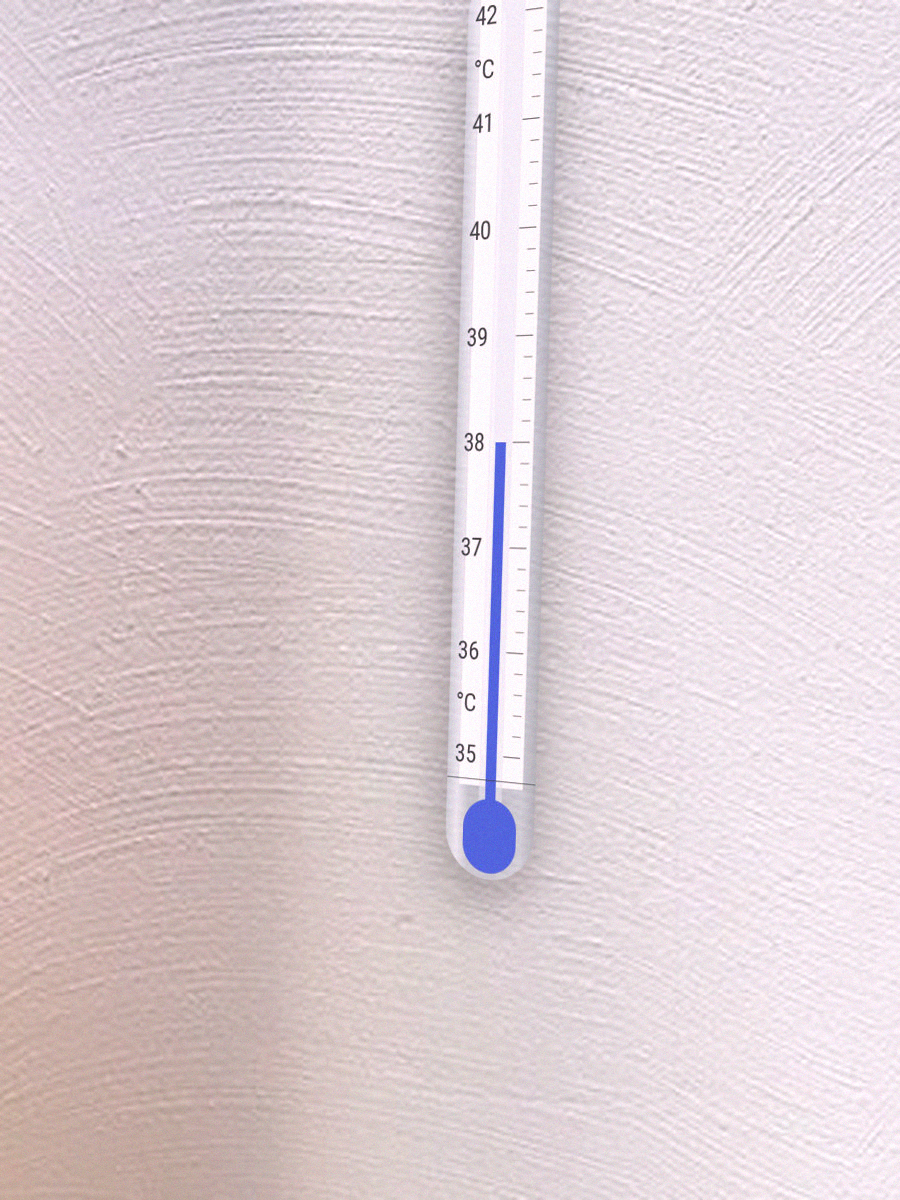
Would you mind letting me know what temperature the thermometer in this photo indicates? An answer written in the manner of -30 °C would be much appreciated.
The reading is 38 °C
